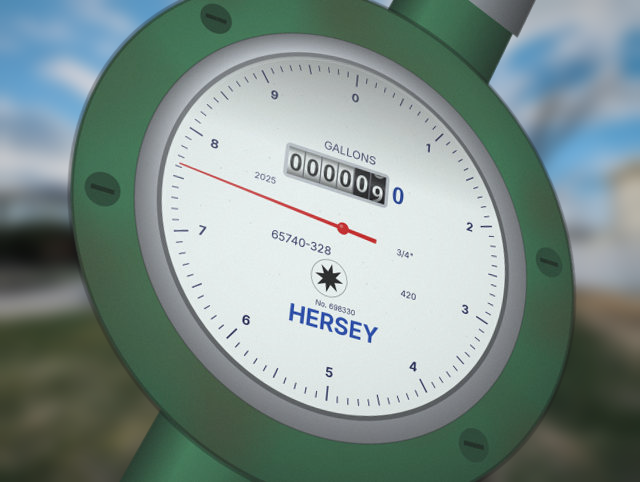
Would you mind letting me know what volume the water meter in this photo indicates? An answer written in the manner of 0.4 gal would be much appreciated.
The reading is 87.6 gal
